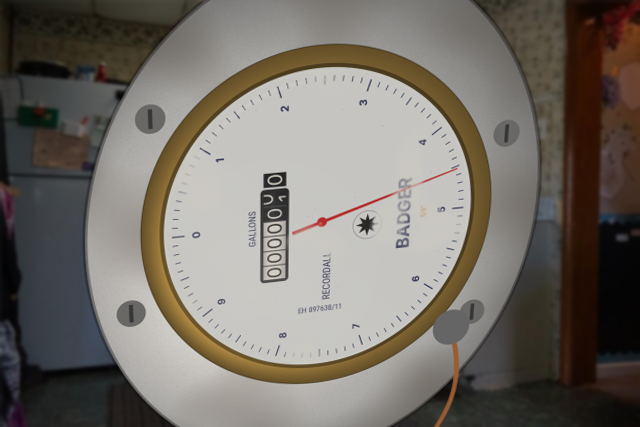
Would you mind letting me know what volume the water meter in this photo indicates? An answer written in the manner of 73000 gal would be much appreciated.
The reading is 4.5 gal
